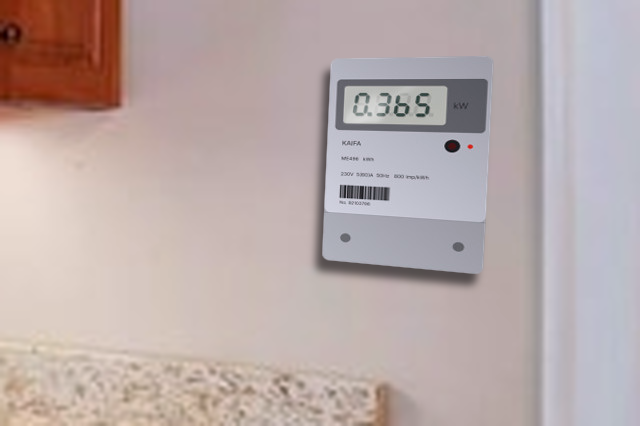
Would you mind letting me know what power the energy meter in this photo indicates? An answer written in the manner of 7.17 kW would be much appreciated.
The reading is 0.365 kW
